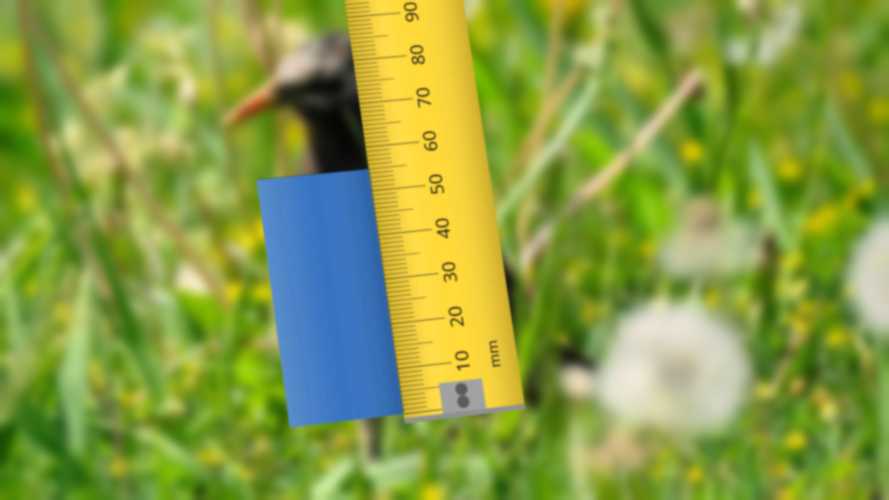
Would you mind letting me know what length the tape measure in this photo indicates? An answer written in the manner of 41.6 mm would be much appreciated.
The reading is 55 mm
